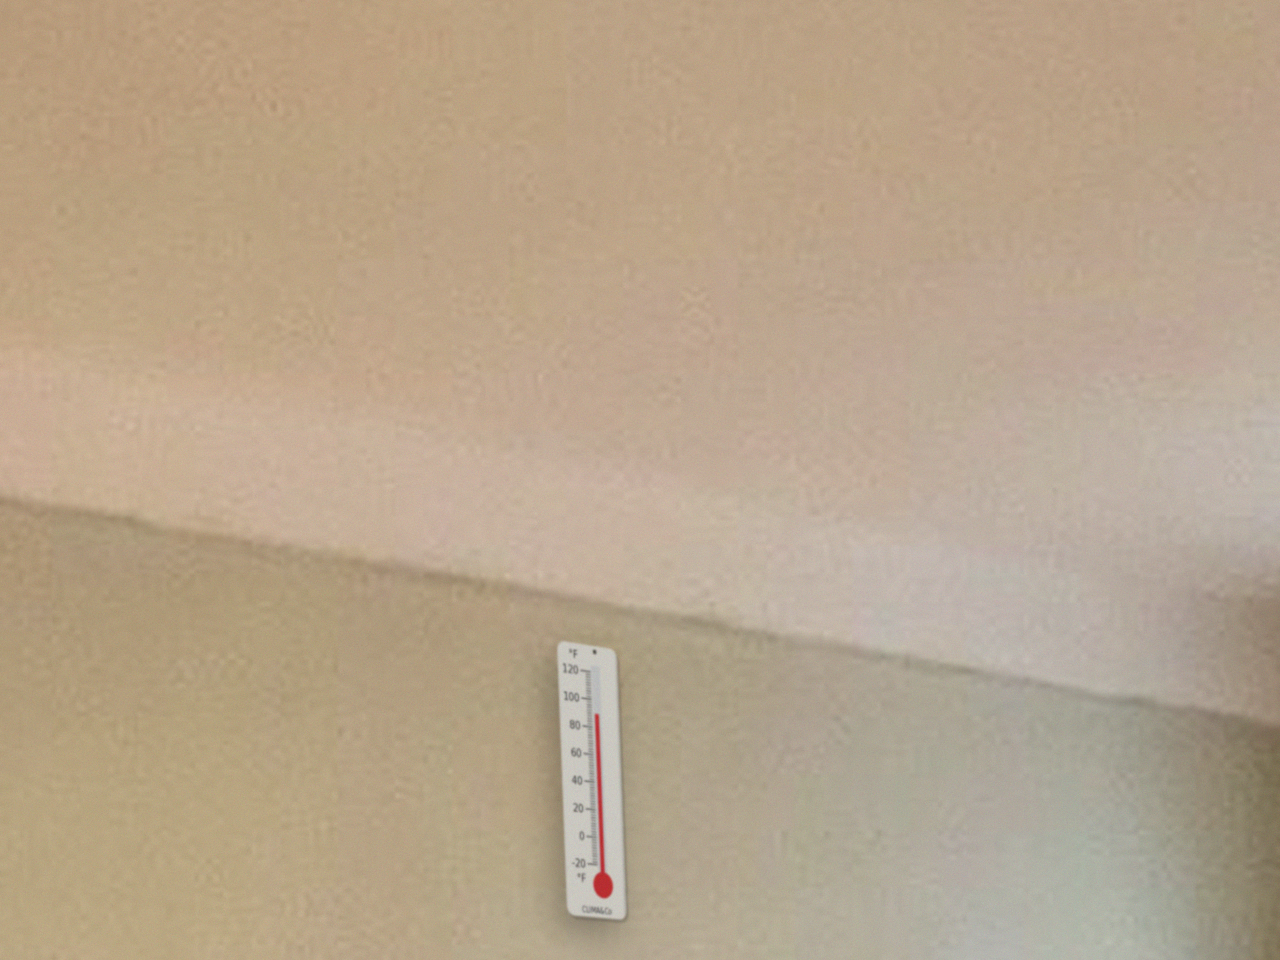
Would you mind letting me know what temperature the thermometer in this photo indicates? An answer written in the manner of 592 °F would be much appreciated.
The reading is 90 °F
